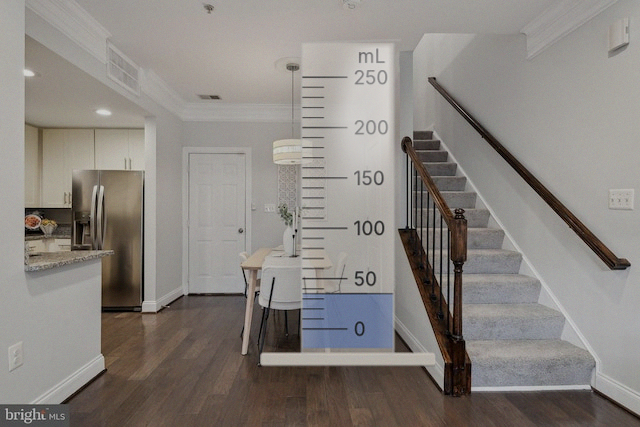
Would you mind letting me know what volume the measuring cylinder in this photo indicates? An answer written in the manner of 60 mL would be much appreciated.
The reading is 35 mL
